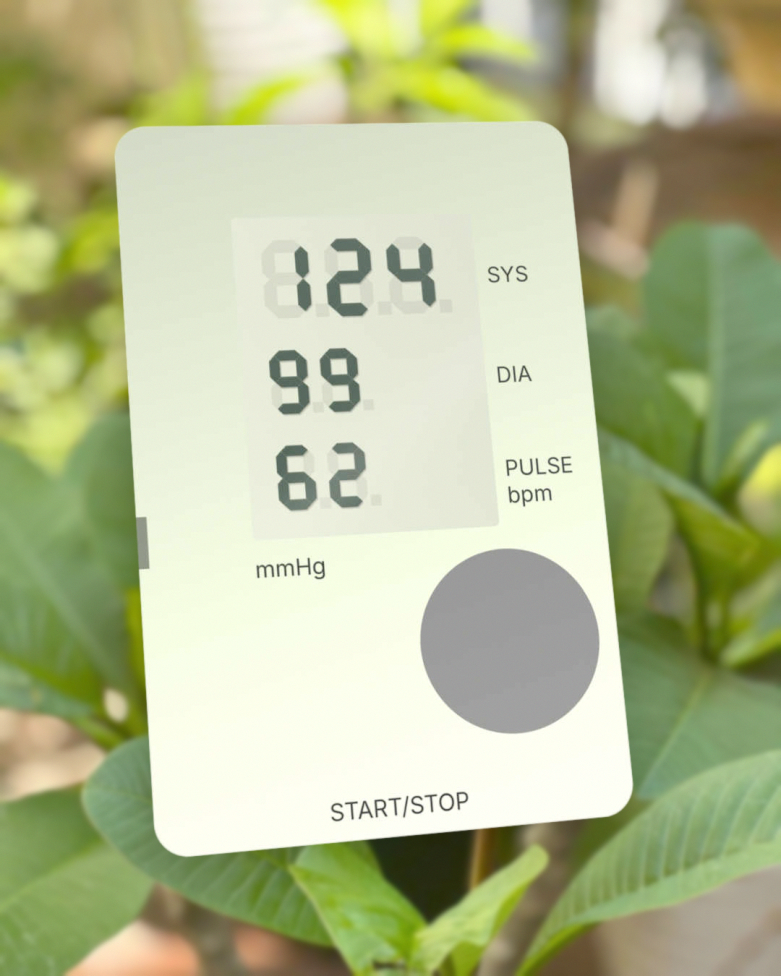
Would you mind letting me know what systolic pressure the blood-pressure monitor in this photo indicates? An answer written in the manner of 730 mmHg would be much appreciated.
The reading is 124 mmHg
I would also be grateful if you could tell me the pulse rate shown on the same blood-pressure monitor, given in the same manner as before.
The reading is 62 bpm
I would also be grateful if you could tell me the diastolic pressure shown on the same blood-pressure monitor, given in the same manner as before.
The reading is 99 mmHg
